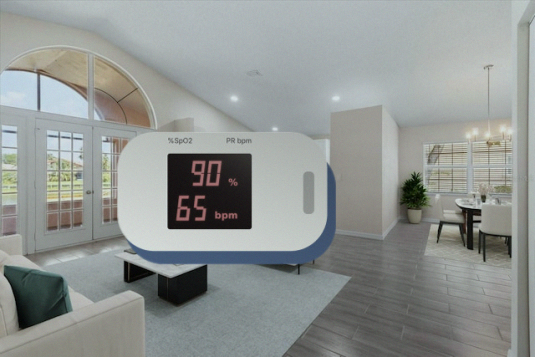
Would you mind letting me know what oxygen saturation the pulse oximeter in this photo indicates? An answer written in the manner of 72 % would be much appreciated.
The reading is 90 %
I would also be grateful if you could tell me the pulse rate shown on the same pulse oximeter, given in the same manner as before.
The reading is 65 bpm
